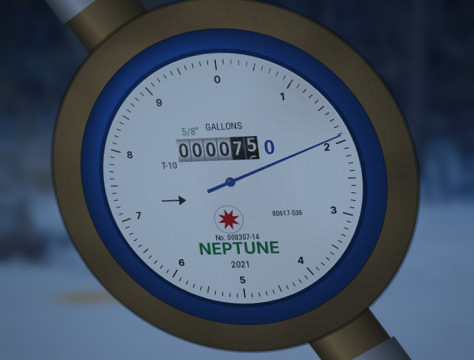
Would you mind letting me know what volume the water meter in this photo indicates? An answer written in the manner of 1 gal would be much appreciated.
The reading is 751.9 gal
